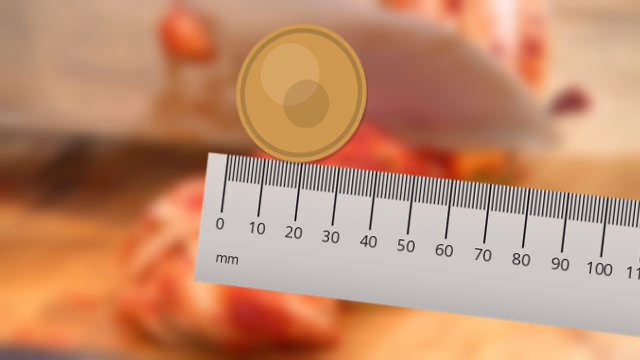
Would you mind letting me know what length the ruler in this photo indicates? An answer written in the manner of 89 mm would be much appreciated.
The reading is 35 mm
